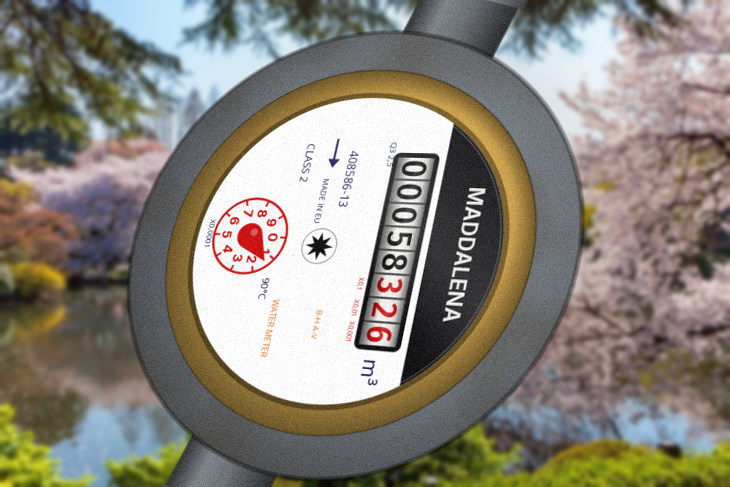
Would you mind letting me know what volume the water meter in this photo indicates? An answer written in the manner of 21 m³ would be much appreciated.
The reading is 58.3261 m³
